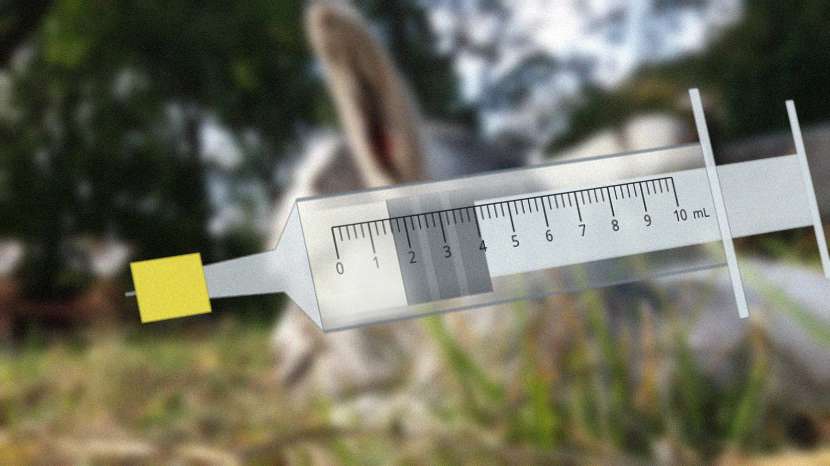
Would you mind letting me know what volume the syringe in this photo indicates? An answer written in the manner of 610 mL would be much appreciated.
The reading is 1.6 mL
